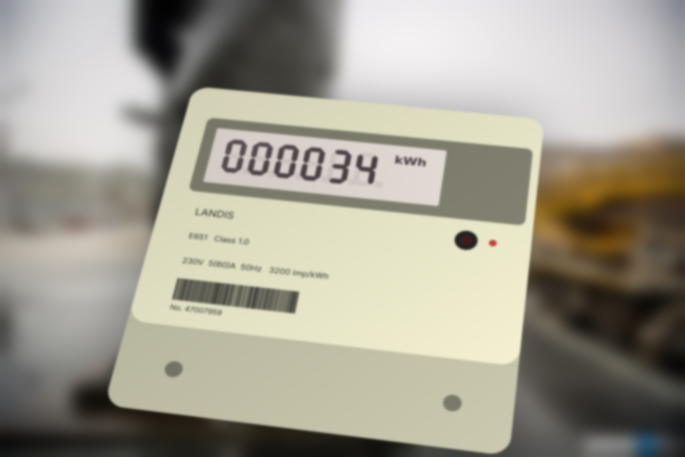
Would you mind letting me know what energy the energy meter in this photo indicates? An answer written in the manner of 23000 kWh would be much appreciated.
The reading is 34 kWh
